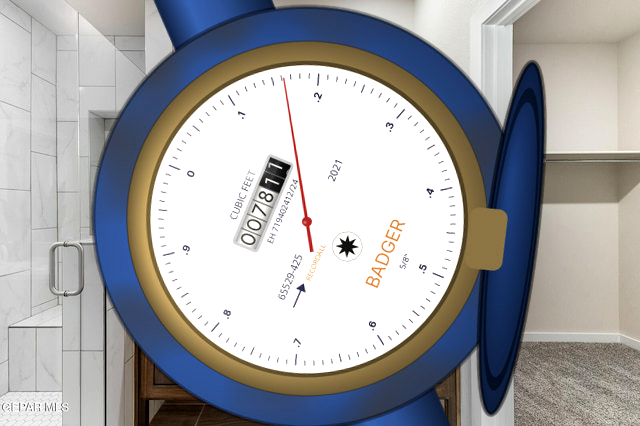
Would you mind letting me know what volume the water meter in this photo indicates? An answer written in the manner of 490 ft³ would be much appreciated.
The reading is 7811.16 ft³
